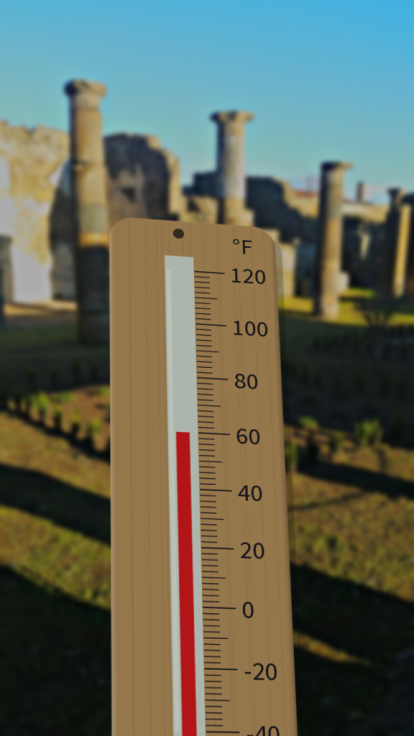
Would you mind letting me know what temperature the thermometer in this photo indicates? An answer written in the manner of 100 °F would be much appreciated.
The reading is 60 °F
